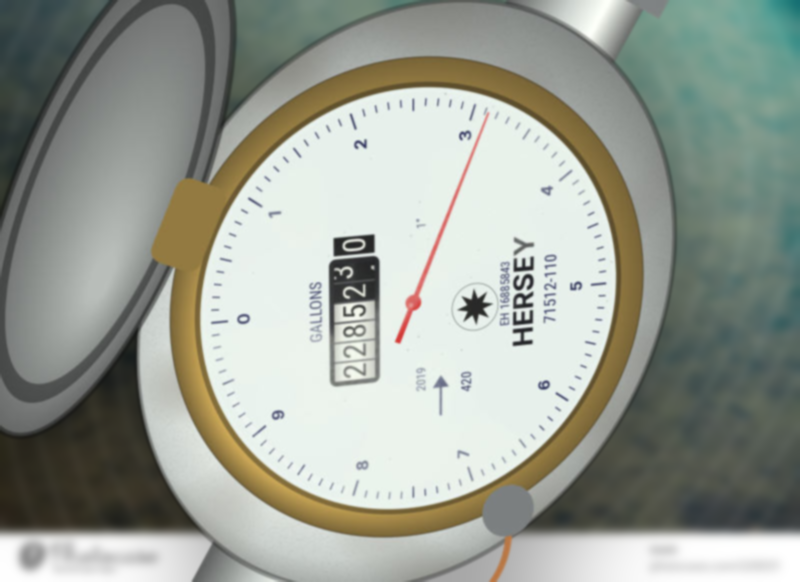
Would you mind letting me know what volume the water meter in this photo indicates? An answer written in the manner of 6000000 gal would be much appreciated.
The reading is 2285233.1 gal
